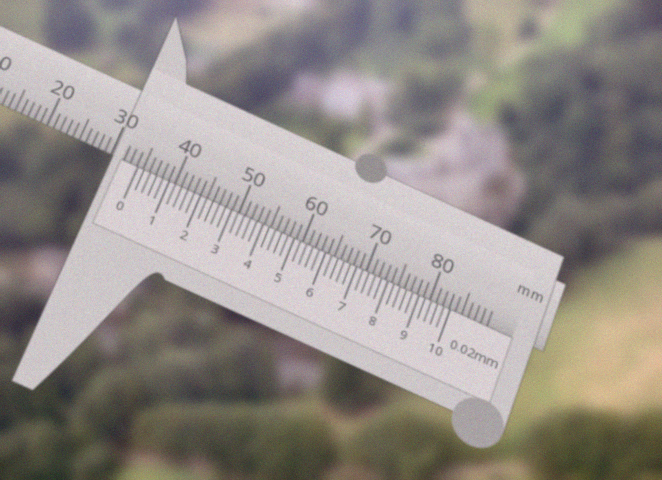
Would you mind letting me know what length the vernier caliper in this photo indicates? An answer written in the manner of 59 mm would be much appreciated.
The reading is 34.2 mm
